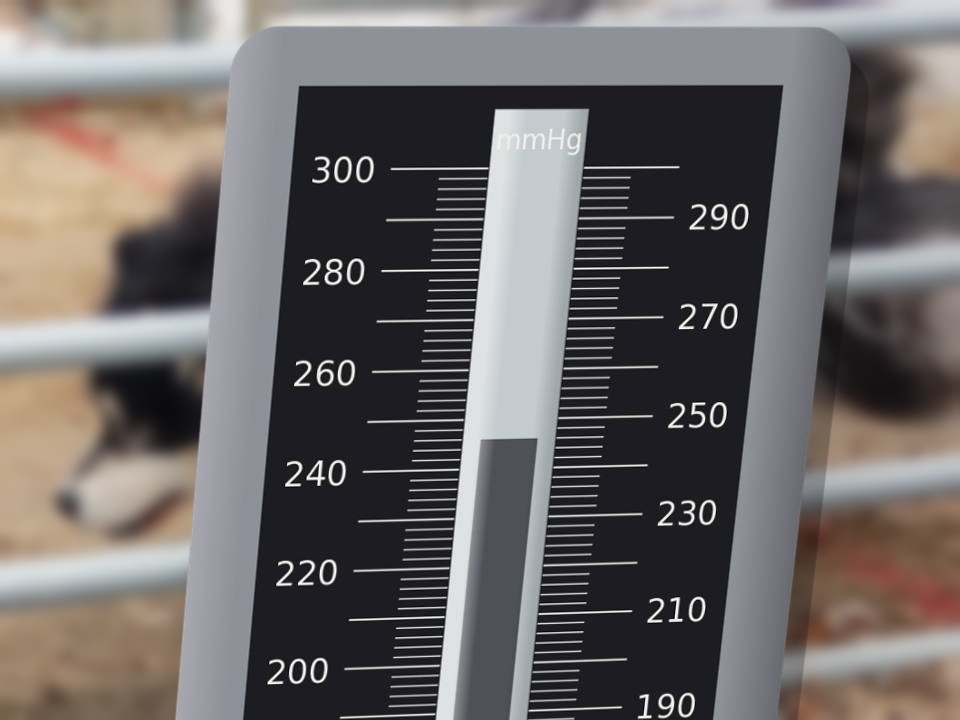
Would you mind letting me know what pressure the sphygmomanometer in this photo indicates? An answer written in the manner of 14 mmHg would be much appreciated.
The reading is 246 mmHg
